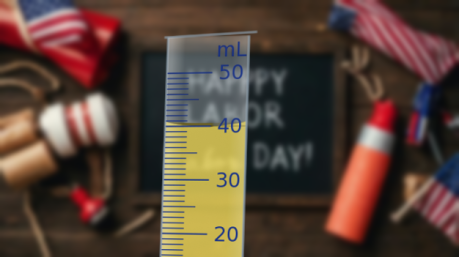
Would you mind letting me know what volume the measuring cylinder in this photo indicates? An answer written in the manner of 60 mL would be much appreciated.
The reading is 40 mL
